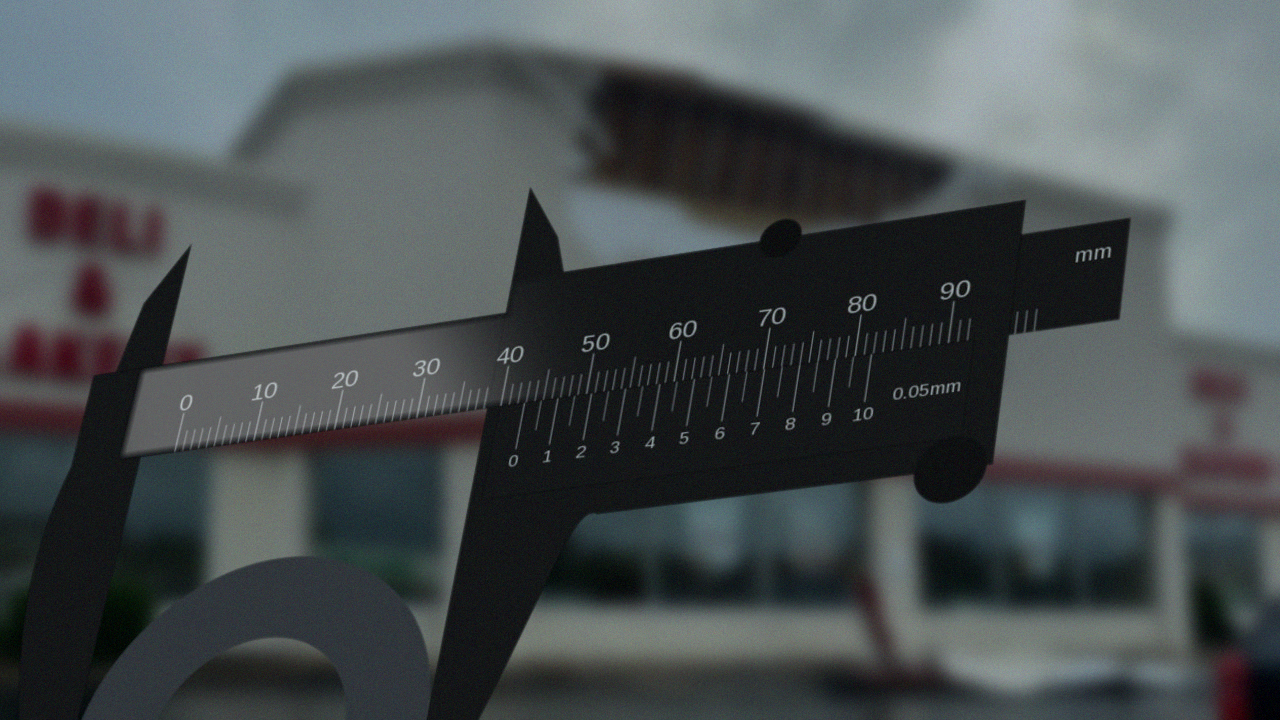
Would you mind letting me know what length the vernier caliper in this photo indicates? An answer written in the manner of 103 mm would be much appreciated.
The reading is 42.8 mm
